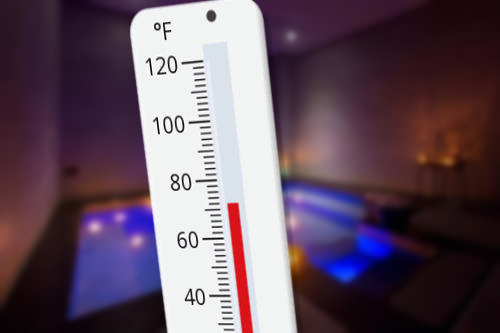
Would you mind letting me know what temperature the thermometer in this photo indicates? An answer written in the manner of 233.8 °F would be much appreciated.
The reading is 72 °F
